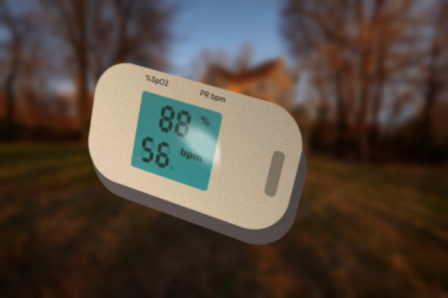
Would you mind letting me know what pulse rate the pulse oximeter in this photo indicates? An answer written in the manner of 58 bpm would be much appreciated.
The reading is 56 bpm
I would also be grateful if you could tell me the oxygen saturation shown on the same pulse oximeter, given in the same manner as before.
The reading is 88 %
